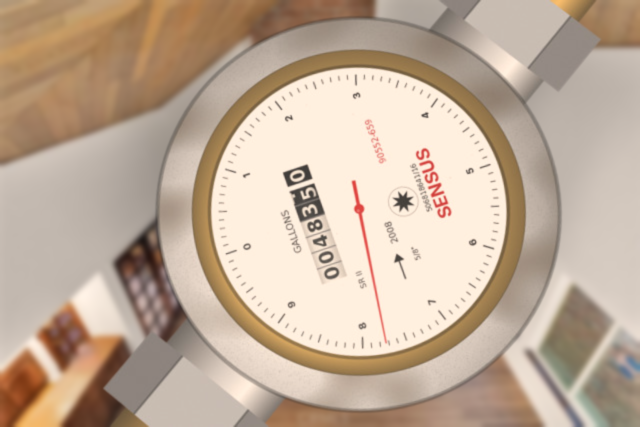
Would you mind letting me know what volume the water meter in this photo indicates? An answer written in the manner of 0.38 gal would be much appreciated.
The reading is 48347.7 gal
